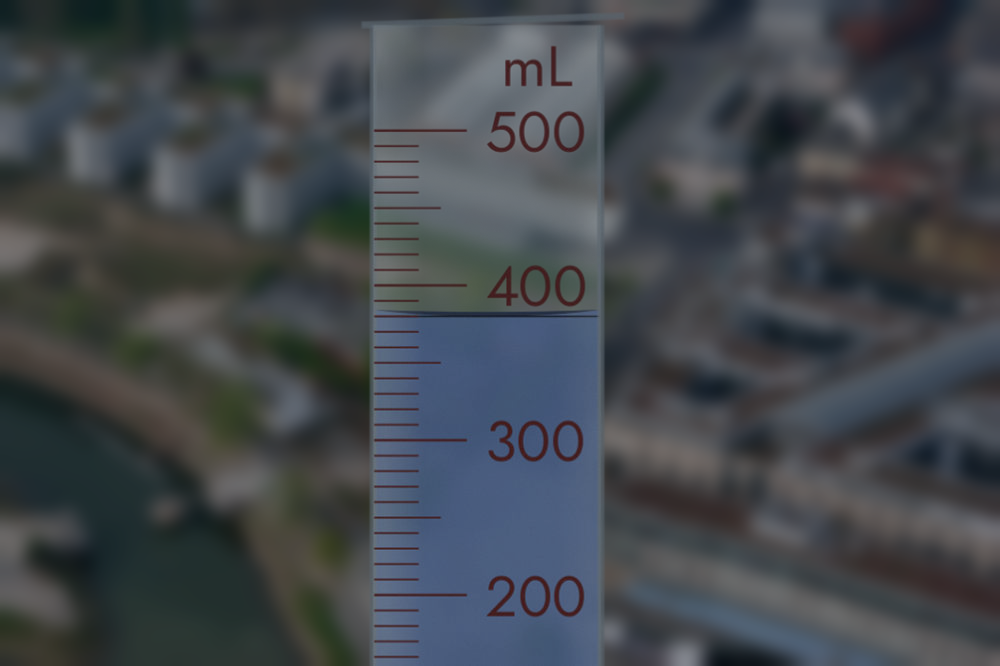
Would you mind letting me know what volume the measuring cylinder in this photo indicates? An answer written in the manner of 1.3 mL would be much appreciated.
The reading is 380 mL
